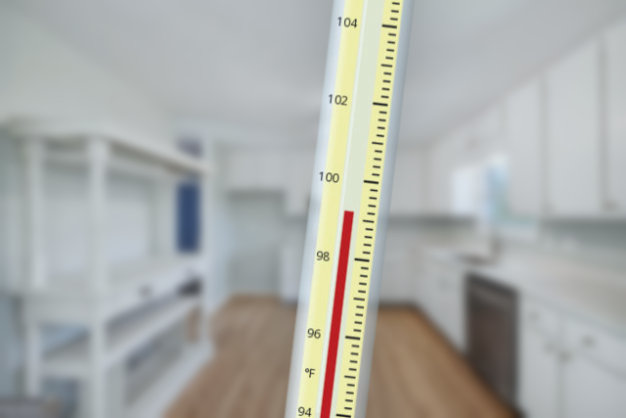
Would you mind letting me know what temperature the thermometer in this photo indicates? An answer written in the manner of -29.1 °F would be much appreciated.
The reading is 99.2 °F
